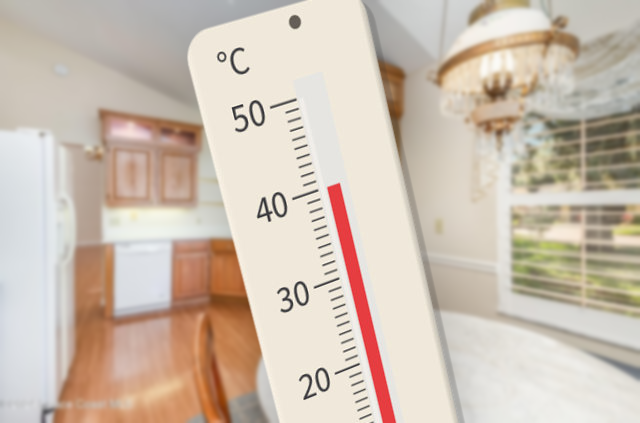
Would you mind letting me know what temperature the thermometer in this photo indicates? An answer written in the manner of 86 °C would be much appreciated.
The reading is 40 °C
